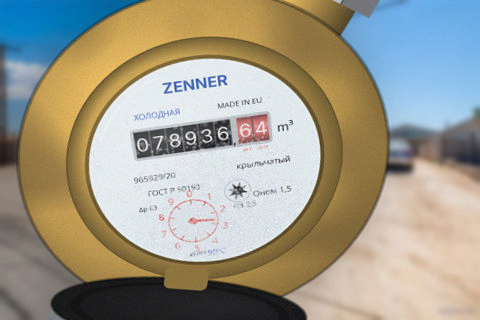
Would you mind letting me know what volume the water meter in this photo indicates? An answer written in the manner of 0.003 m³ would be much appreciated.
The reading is 78936.642 m³
